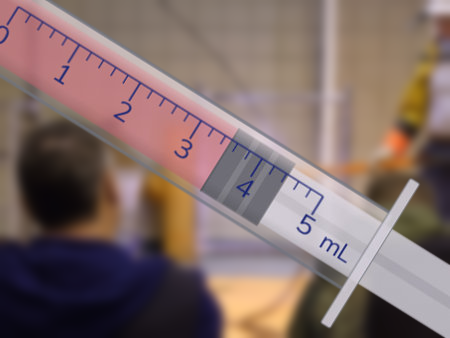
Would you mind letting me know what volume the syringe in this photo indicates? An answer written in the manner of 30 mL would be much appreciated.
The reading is 3.5 mL
